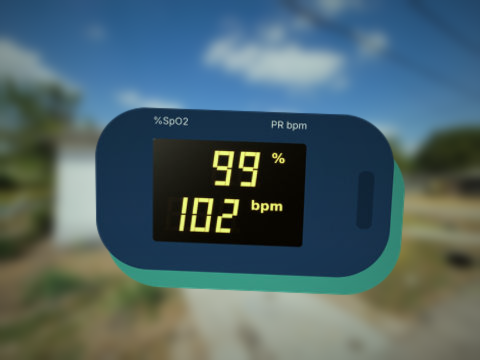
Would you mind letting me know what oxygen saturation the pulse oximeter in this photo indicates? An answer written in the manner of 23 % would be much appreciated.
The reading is 99 %
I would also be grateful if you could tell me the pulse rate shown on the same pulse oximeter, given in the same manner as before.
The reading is 102 bpm
